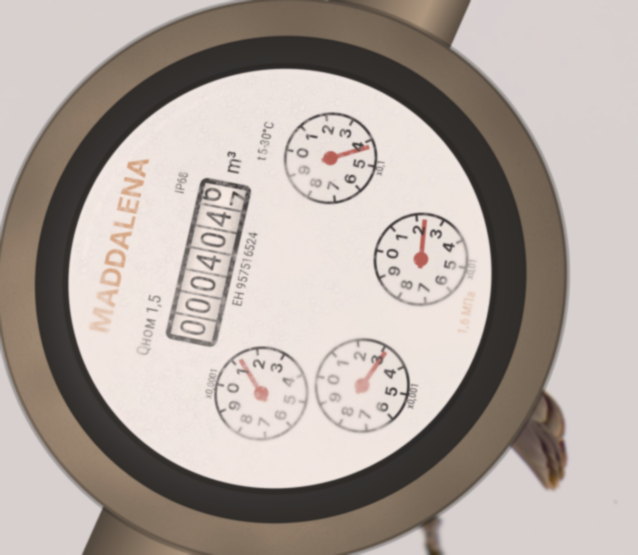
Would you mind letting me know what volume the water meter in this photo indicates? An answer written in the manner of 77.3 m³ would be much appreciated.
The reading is 4046.4231 m³
